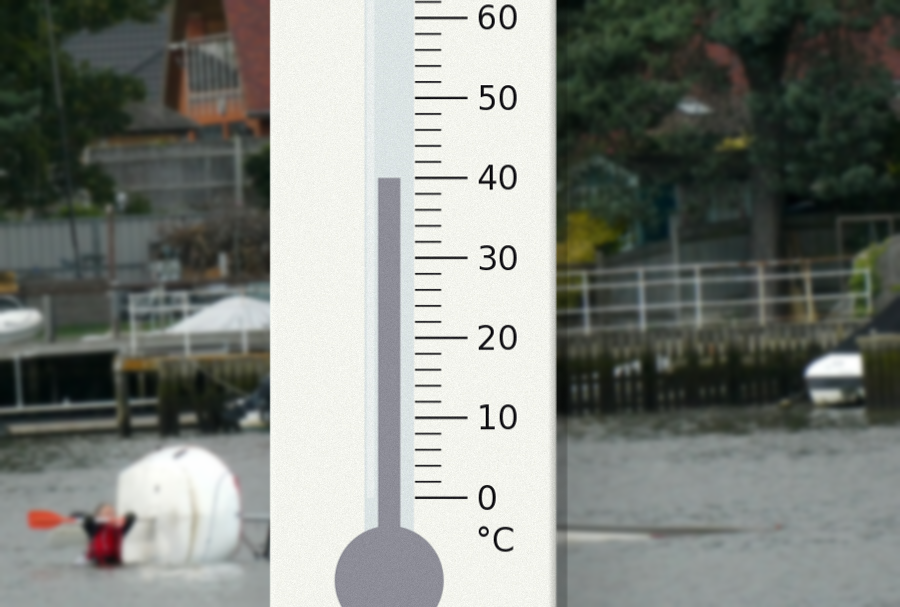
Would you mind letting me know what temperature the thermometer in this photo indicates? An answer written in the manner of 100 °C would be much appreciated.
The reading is 40 °C
